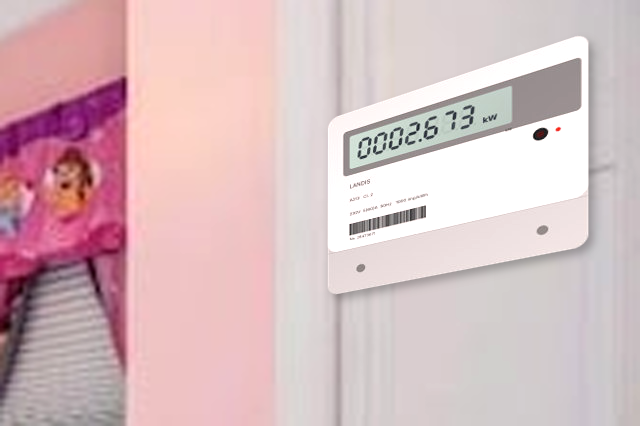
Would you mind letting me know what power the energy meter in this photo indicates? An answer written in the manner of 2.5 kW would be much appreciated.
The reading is 2.673 kW
